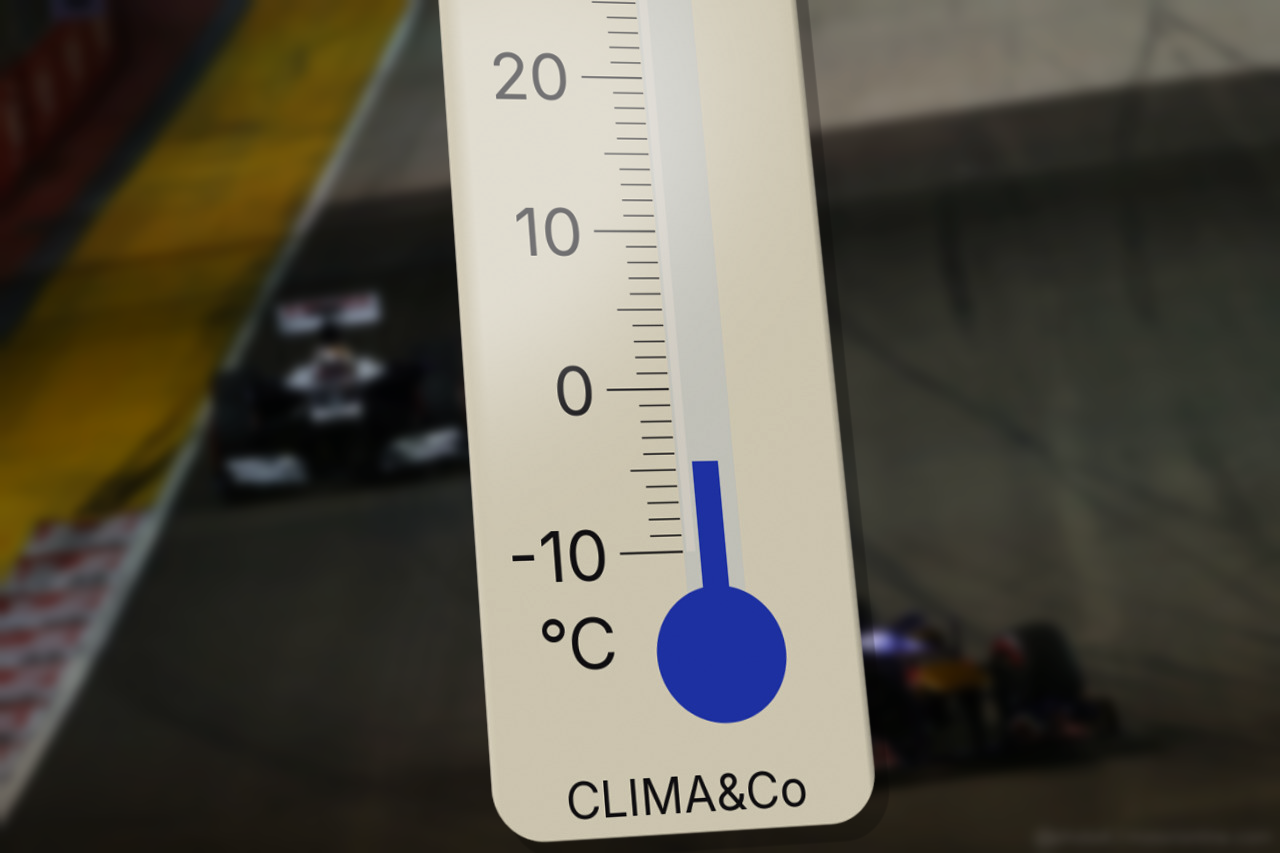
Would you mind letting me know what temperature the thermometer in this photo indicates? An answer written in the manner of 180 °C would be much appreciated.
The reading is -4.5 °C
